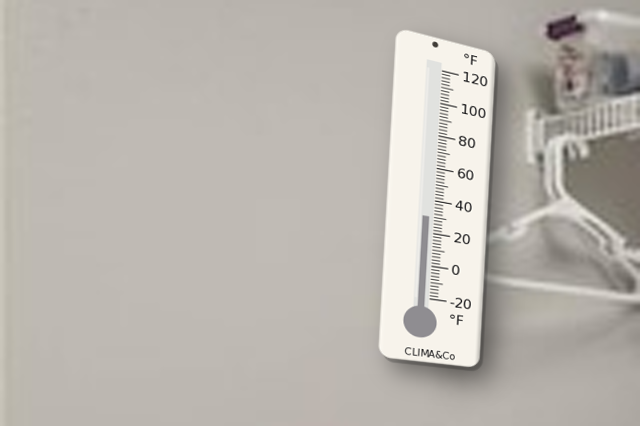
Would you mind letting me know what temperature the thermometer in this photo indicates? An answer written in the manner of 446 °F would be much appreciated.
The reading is 30 °F
